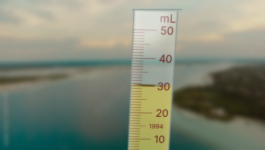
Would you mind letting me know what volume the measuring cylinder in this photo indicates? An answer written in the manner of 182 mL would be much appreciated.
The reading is 30 mL
